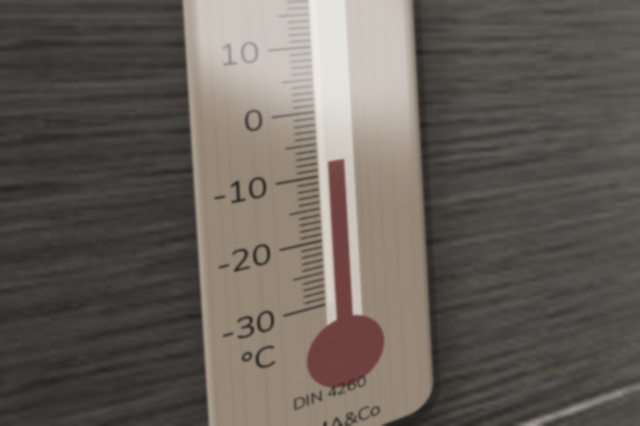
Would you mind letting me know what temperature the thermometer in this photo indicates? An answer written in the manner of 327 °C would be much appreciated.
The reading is -8 °C
